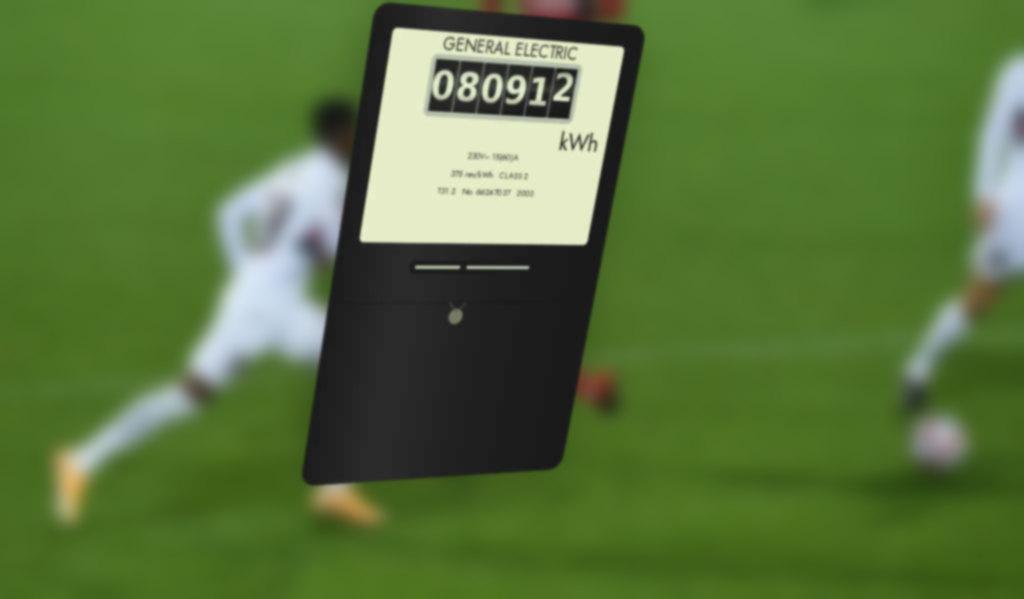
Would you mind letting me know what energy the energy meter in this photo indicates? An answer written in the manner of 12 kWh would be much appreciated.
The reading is 80912 kWh
